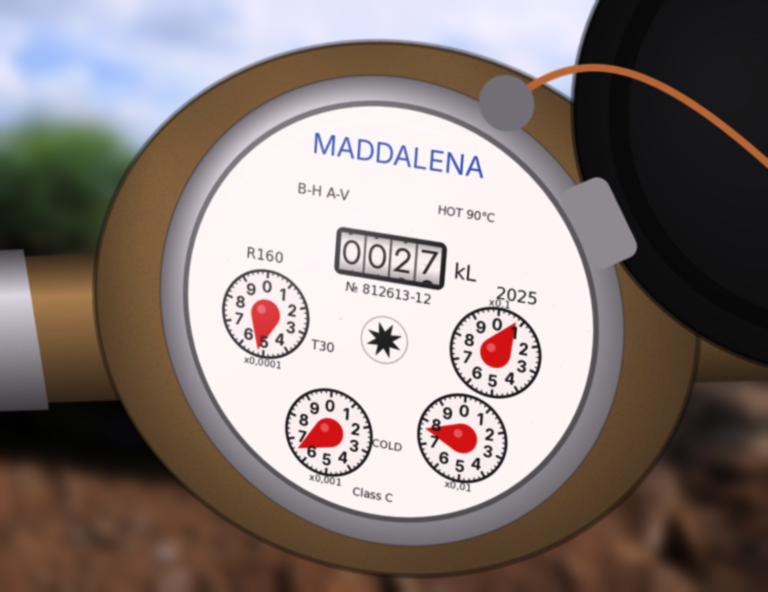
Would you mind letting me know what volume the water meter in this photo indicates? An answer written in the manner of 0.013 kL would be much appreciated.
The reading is 27.0765 kL
